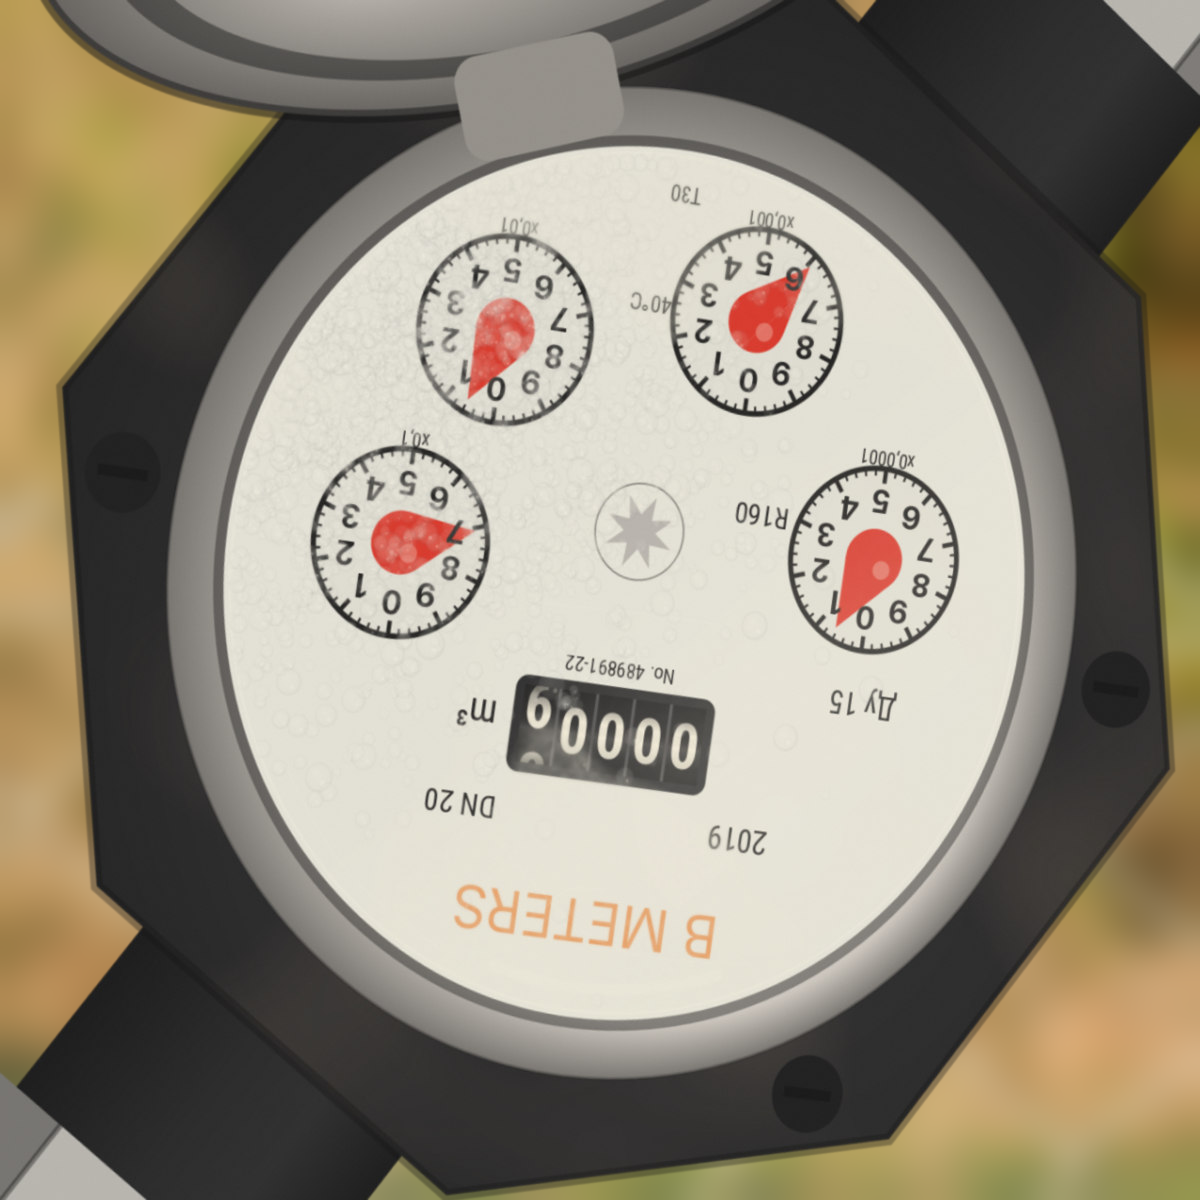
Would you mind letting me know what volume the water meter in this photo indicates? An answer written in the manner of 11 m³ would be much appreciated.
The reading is 8.7060 m³
